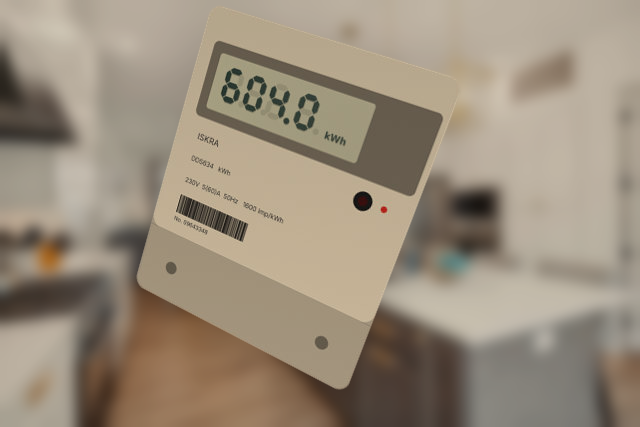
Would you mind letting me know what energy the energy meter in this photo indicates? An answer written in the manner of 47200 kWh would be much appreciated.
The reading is 604.0 kWh
